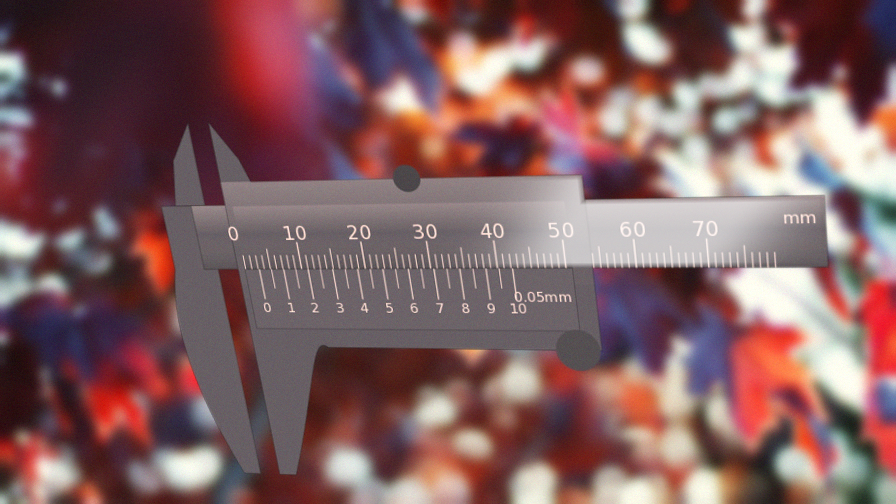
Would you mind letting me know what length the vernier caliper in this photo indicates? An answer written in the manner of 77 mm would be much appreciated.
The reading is 3.2 mm
